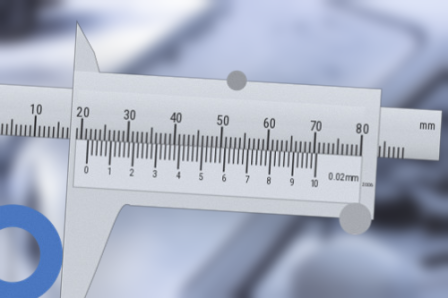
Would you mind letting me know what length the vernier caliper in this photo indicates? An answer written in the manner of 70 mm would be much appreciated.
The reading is 21.5 mm
